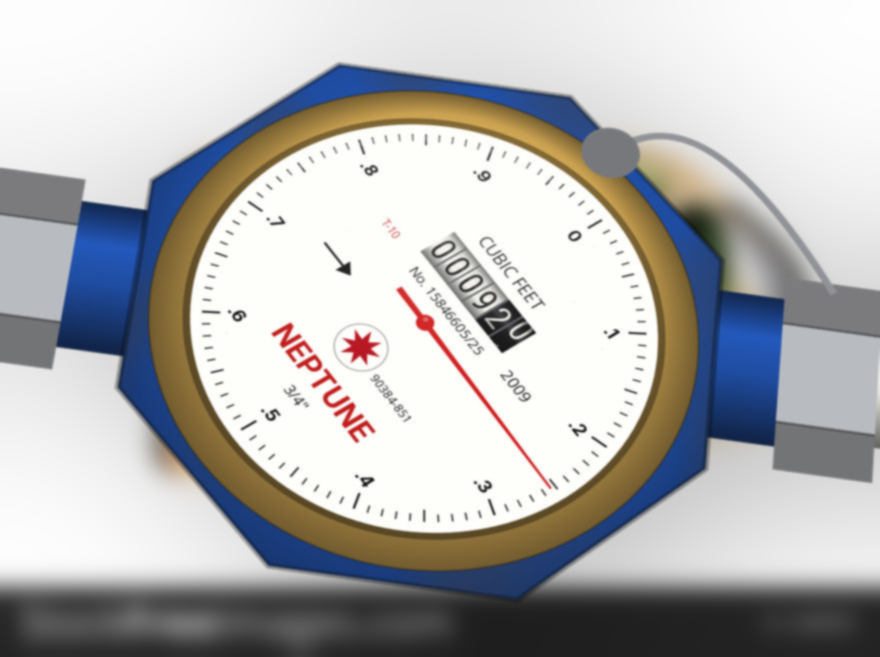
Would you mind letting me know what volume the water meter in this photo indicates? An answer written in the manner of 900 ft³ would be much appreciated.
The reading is 920.25 ft³
